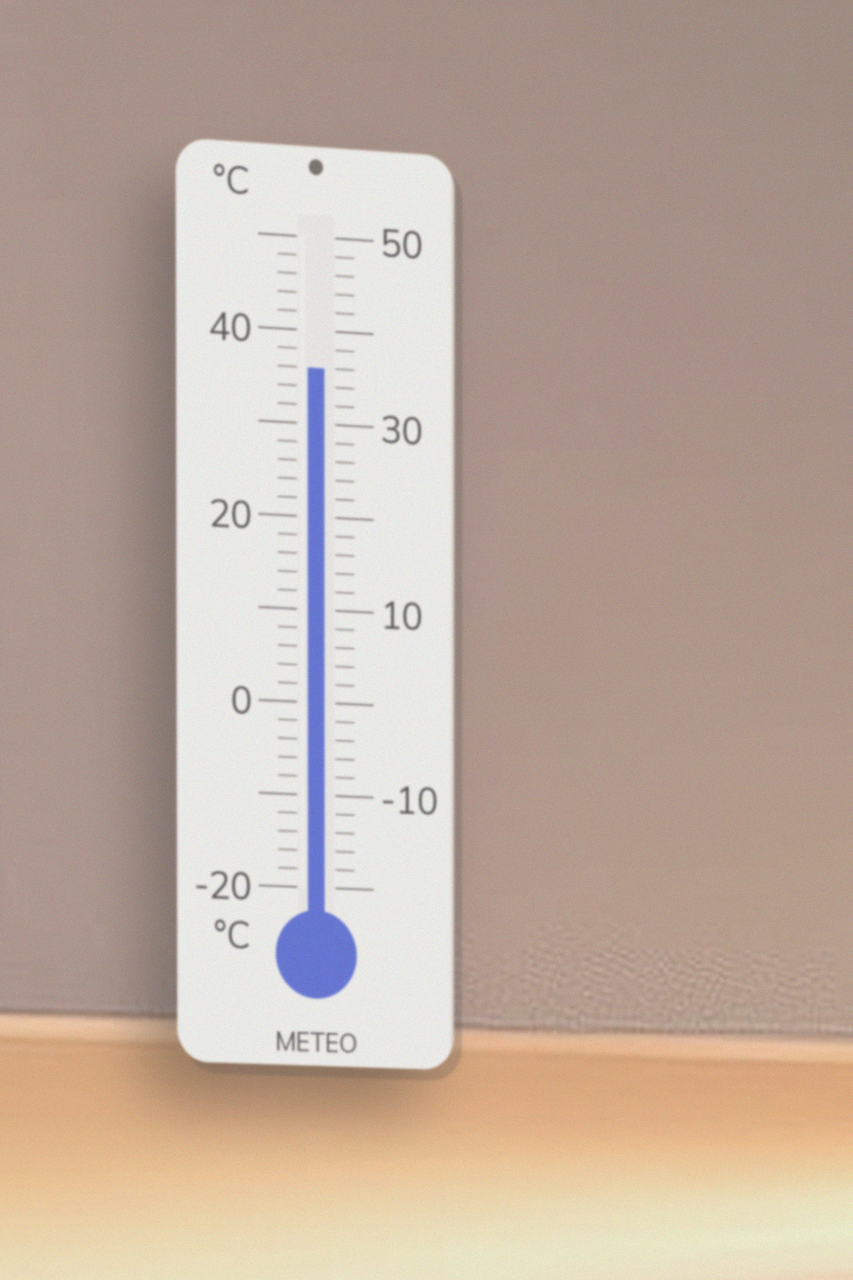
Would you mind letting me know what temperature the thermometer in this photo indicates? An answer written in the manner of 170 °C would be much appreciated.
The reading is 36 °C
